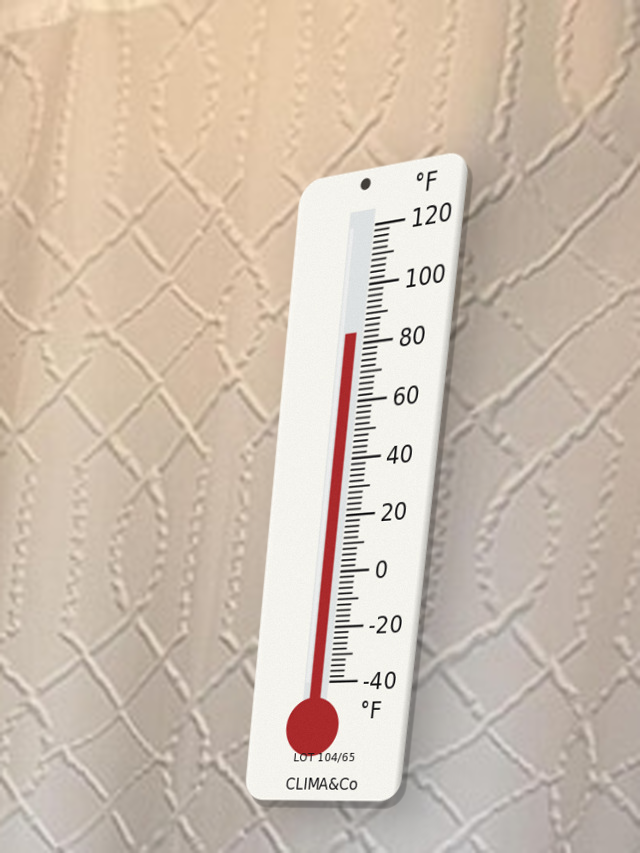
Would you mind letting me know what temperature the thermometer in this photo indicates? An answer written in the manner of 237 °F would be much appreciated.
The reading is 84 °F
